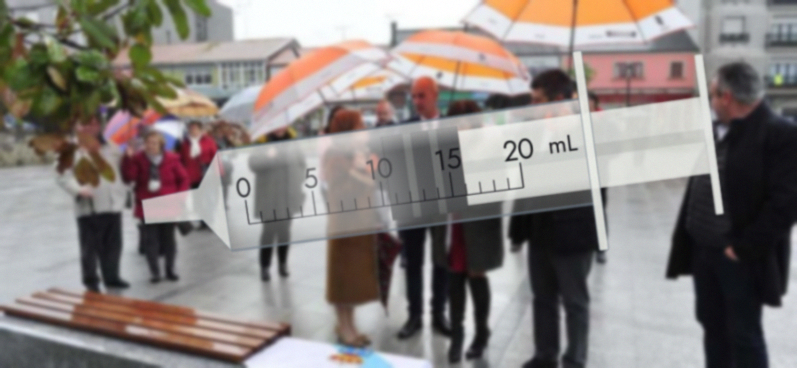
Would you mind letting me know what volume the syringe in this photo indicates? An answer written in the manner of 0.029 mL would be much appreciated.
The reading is 10.5 mL
